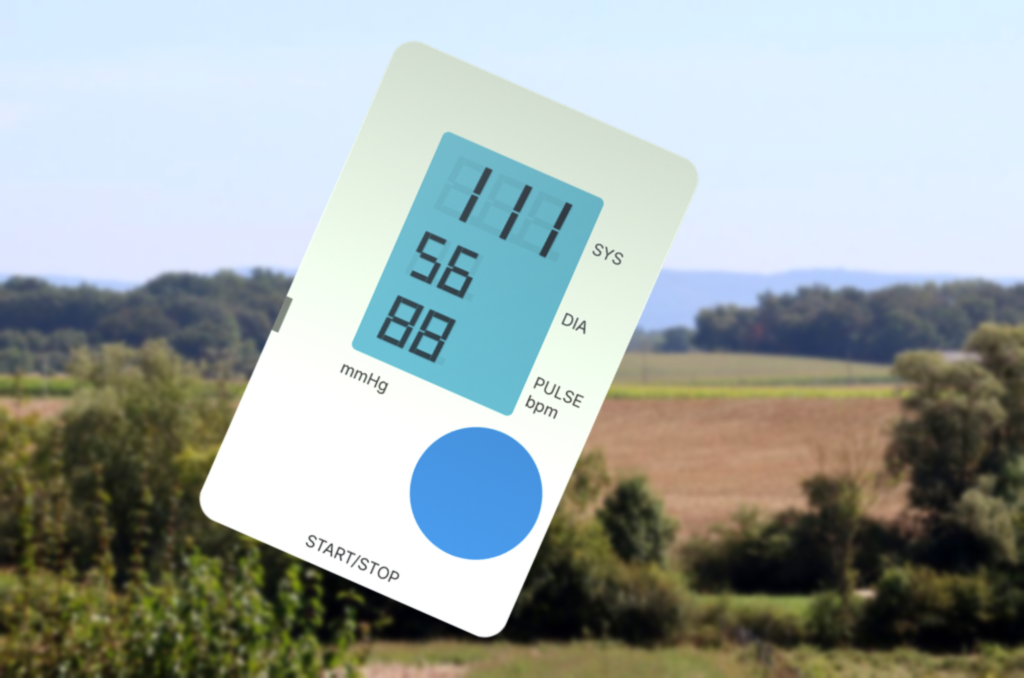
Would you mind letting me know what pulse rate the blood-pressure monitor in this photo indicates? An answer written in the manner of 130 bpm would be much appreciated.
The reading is 88 bpm
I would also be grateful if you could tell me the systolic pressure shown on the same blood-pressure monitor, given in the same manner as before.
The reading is 111 mmHg
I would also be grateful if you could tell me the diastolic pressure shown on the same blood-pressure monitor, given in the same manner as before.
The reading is 56 mmHg
